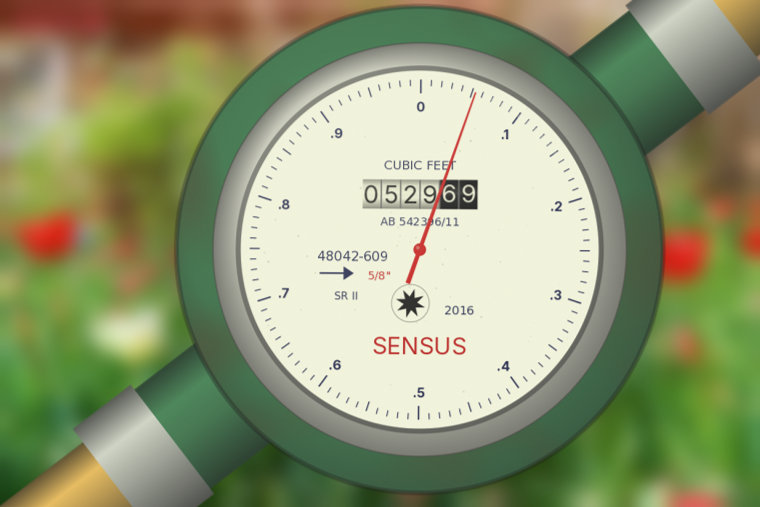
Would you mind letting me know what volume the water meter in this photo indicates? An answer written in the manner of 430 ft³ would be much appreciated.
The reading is 52969.05 ft³
